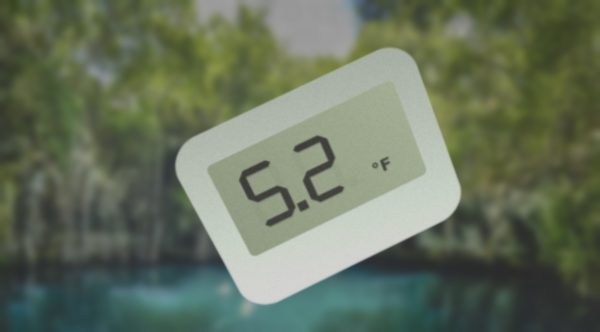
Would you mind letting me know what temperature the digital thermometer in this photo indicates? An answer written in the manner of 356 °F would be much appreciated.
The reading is 5.2 °F
